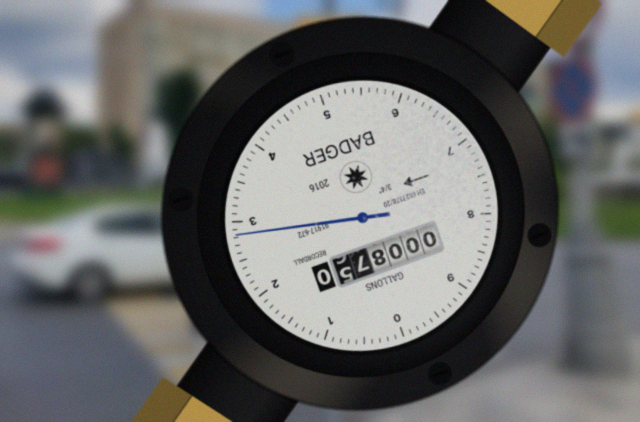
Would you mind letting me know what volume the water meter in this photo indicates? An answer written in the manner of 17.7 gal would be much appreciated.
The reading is 8752.8 gal
